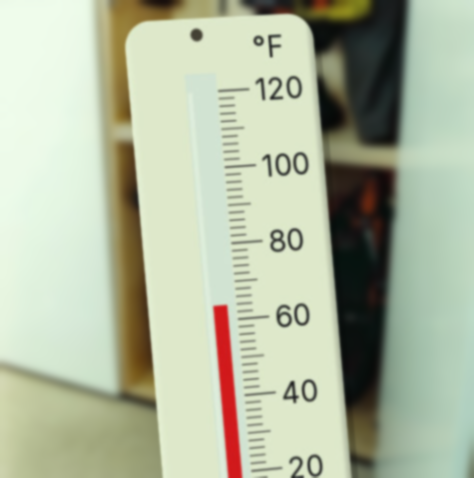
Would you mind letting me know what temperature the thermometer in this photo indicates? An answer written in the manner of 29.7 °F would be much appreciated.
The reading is 64 °F
